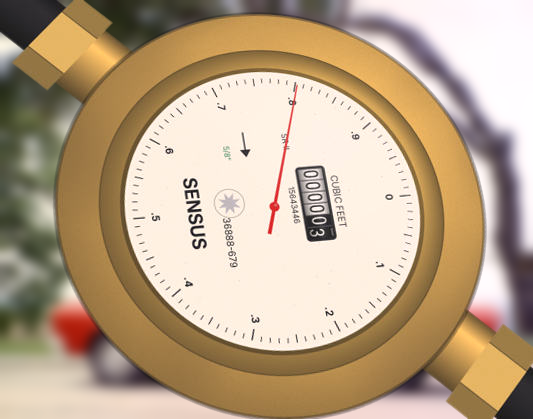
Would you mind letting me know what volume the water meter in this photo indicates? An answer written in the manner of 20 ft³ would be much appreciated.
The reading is 2.80 ft³
